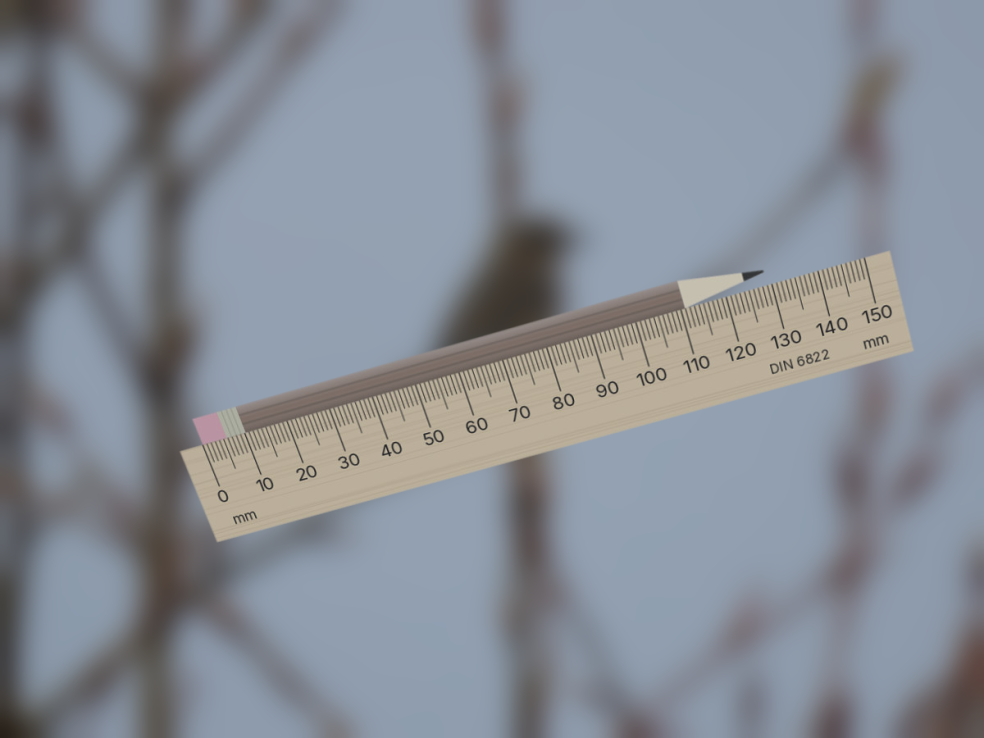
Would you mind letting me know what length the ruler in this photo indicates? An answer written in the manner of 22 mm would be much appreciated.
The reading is 129 mm
